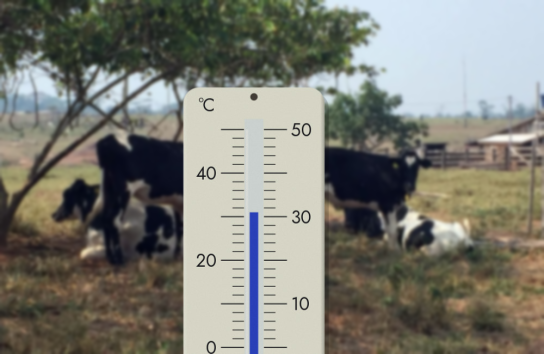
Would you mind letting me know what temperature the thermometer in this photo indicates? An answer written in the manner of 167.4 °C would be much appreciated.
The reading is 31 °C
